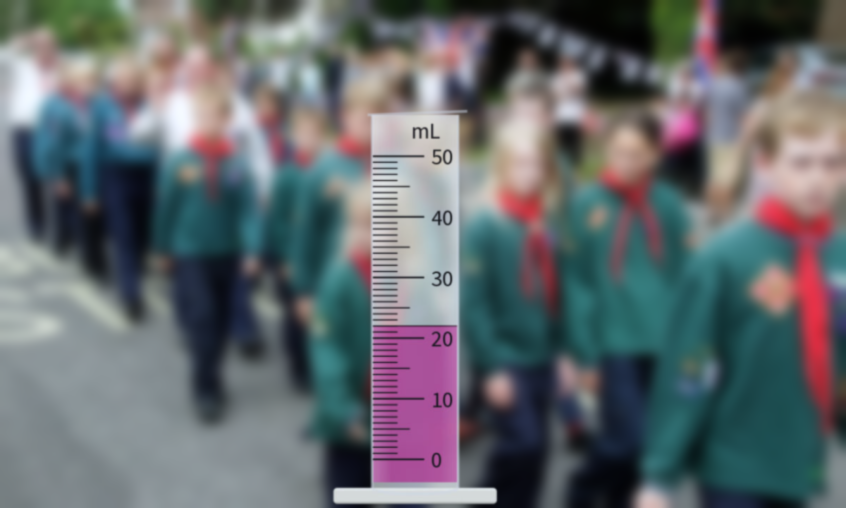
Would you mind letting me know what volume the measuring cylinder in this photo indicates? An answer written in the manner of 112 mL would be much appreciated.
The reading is 22 mL
